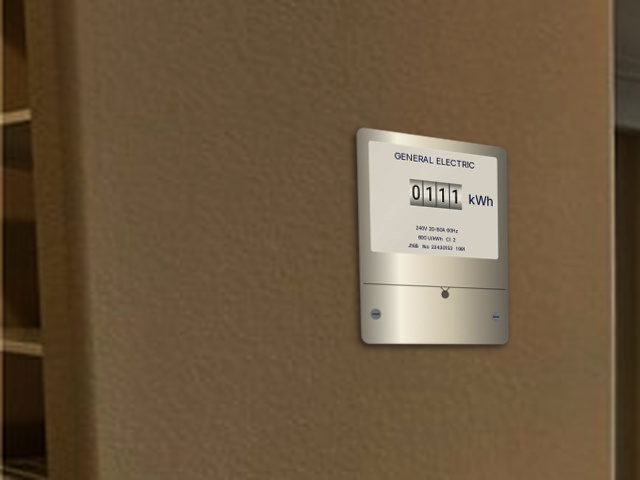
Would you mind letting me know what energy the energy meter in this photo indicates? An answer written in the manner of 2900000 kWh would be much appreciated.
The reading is 111 kWh
